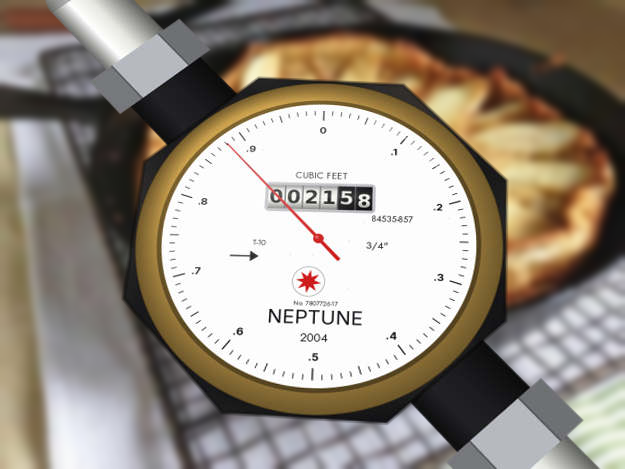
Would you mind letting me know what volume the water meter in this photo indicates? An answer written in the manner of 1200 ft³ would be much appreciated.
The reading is 2157.88 ft³
